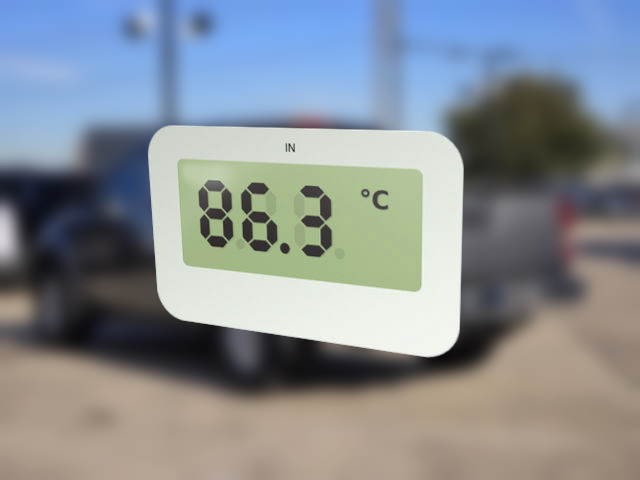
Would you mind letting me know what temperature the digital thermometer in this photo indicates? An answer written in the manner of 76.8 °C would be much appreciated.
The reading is 86.3 °C
